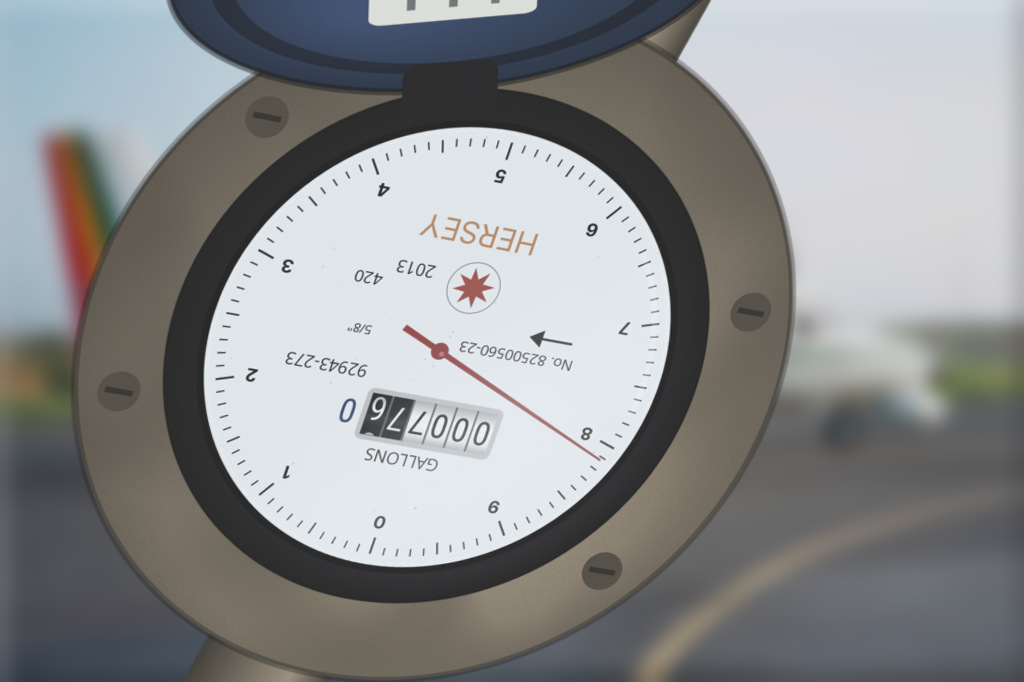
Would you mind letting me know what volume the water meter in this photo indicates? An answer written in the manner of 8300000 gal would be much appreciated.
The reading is 7758.1 gal
